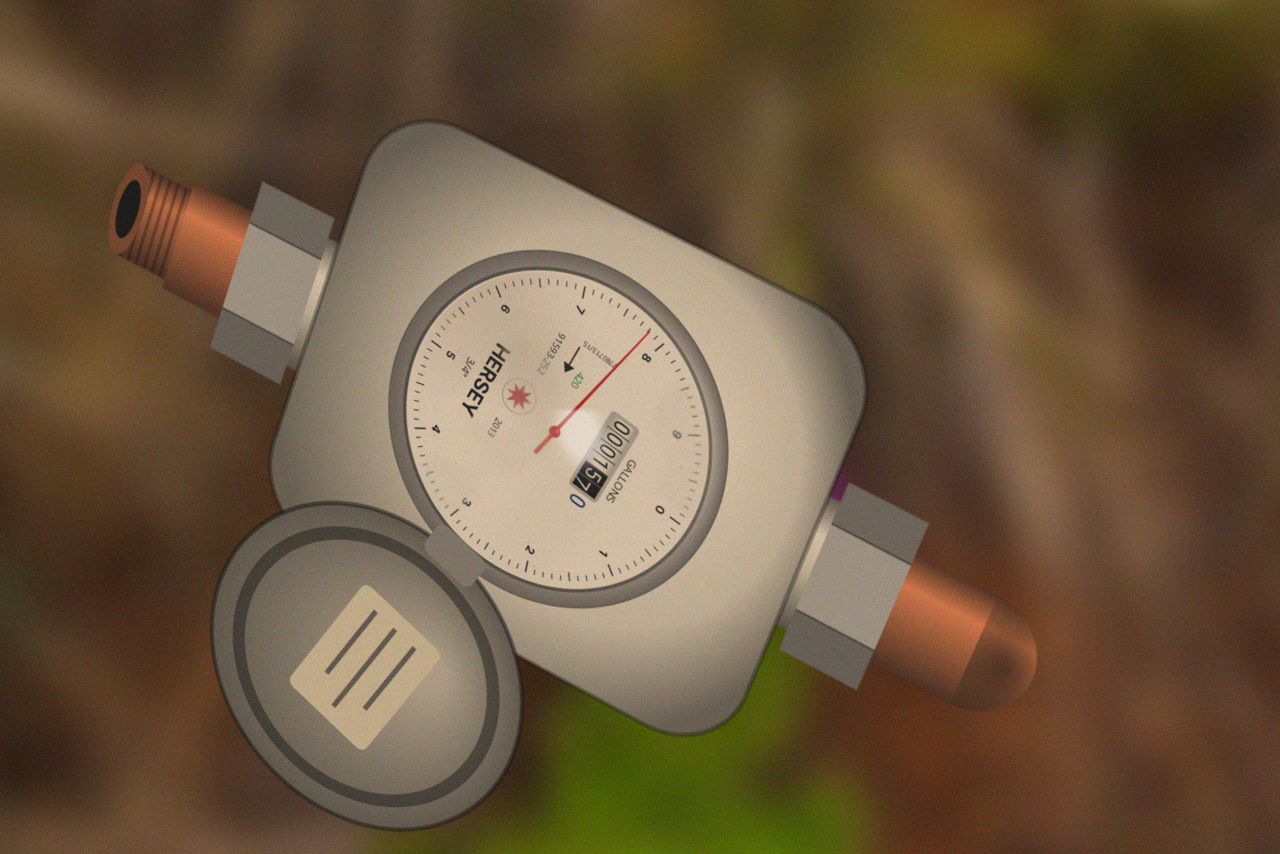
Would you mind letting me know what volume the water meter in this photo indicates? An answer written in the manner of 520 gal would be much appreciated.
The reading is 1567.8 gal
